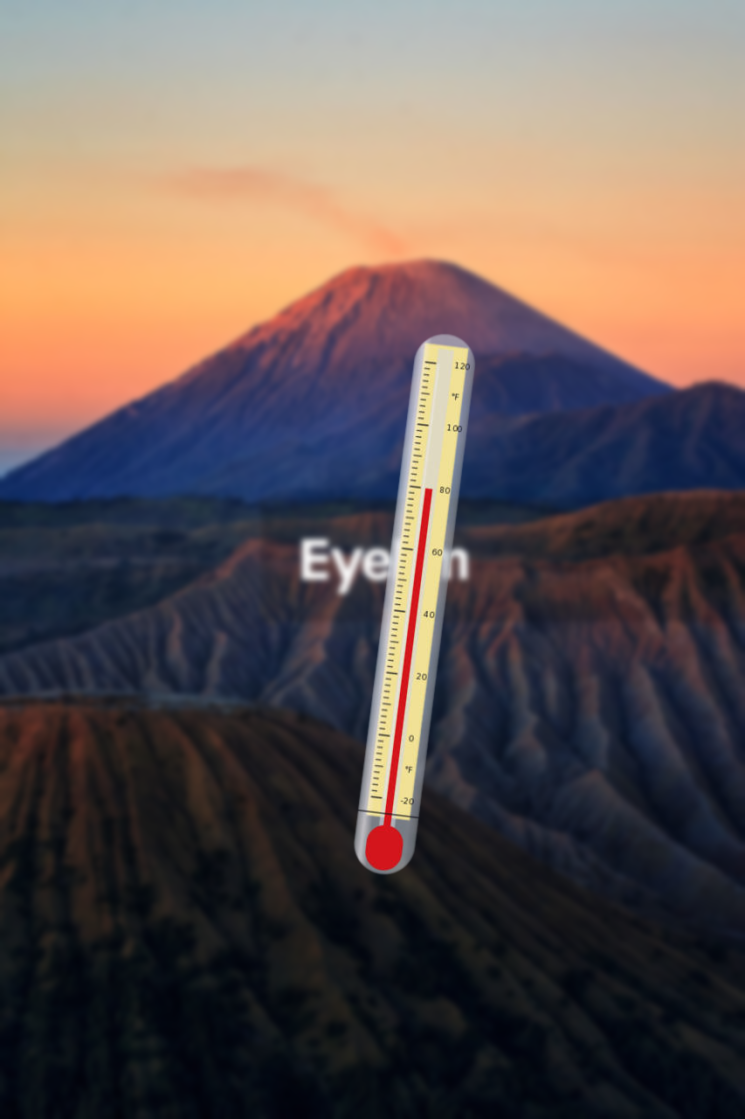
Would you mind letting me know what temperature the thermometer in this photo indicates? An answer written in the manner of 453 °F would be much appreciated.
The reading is 80 °F
